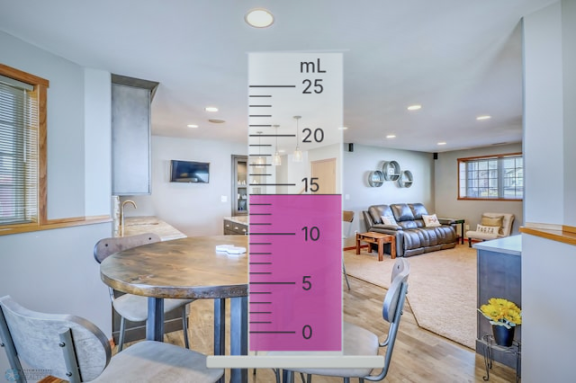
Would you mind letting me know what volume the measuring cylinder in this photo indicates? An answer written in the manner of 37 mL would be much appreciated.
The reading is 14 mL
